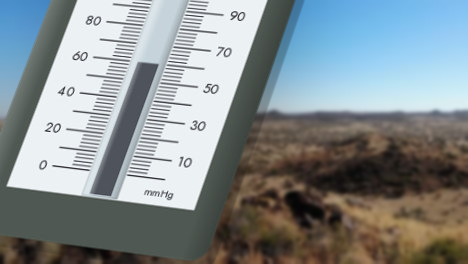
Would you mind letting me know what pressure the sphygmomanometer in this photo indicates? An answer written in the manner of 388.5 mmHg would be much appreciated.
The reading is 60 mmHg
